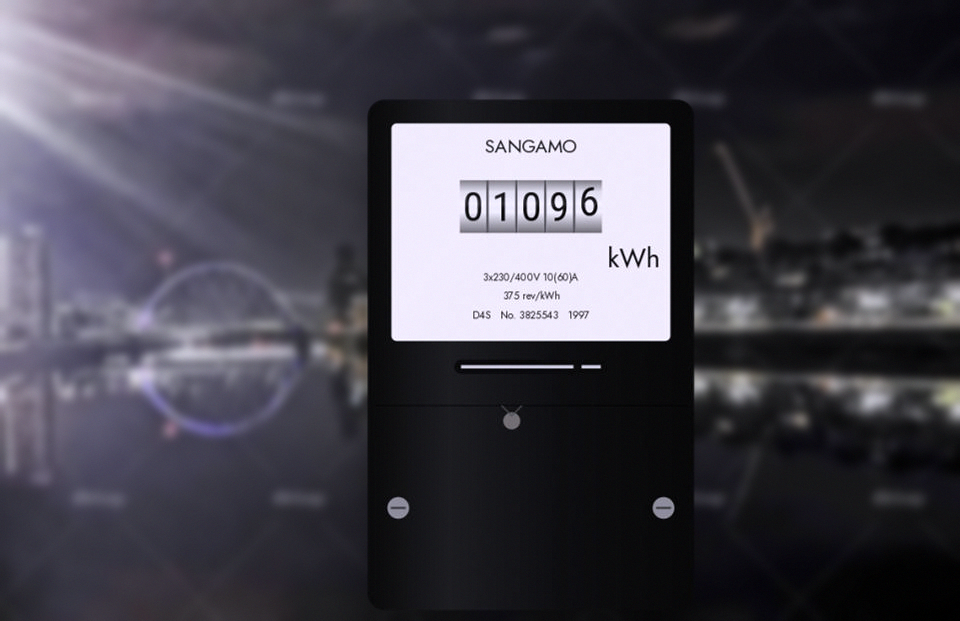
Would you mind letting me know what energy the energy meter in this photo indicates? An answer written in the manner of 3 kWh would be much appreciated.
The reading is 1096 kWh
